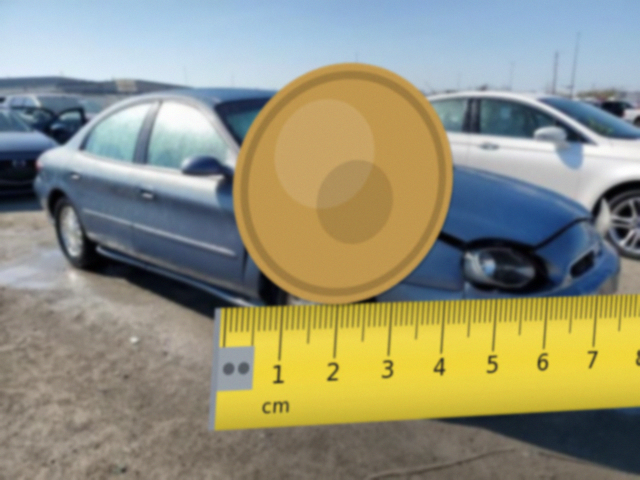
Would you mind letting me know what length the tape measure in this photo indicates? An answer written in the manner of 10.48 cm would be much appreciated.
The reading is 4 cm
